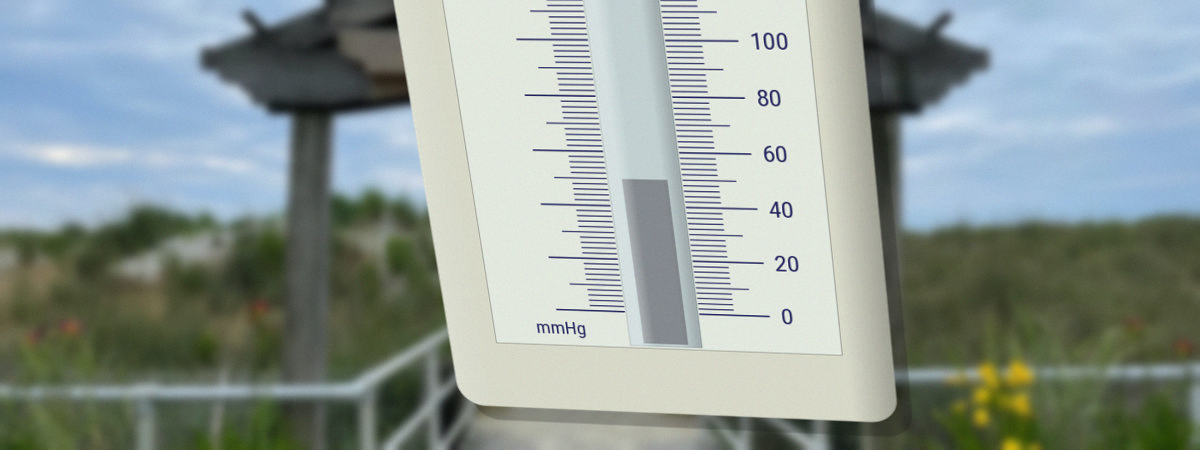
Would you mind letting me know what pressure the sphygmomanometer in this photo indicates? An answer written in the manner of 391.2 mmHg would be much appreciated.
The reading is 50 mmHg
